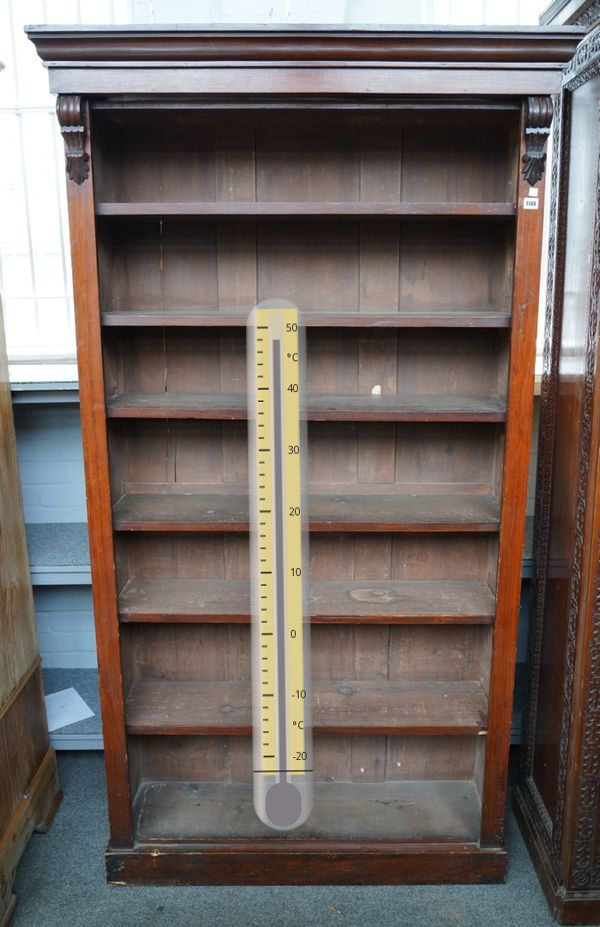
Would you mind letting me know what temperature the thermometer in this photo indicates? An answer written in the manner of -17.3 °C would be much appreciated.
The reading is 48 °C
